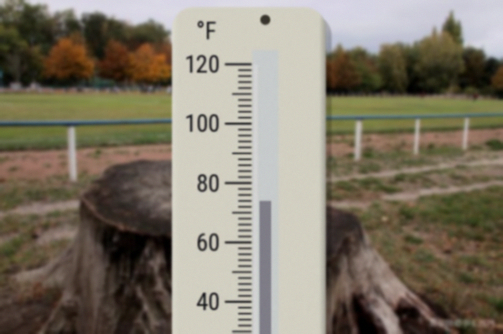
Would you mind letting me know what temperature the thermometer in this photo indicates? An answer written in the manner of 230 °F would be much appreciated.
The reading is 74 °F
